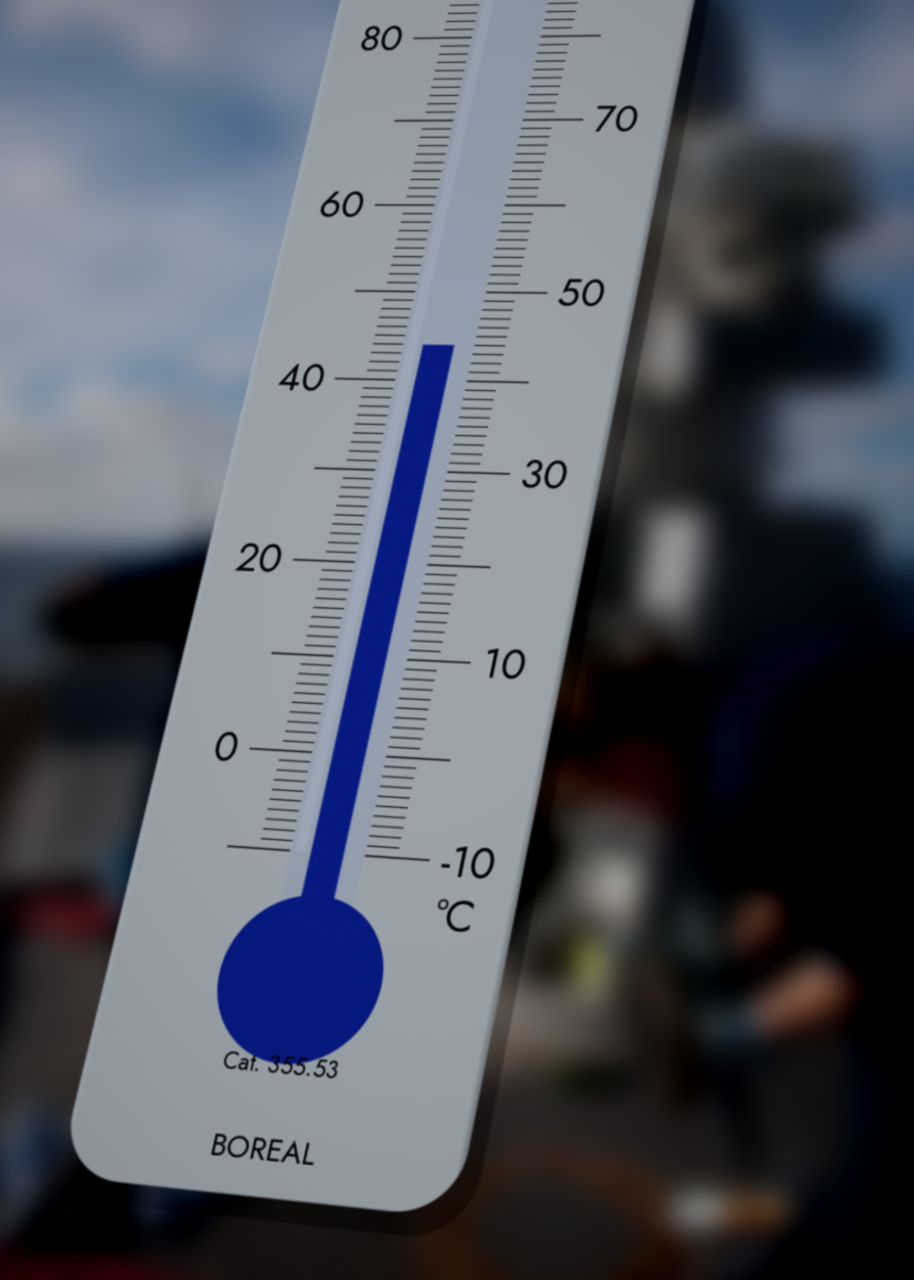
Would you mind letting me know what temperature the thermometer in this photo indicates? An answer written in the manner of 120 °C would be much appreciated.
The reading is 44 °C
